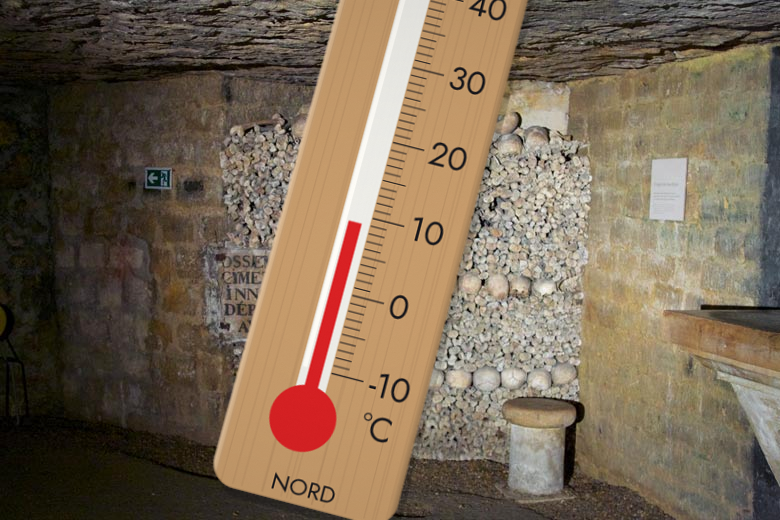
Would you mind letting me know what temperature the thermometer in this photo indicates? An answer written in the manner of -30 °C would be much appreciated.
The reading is 9 °C
